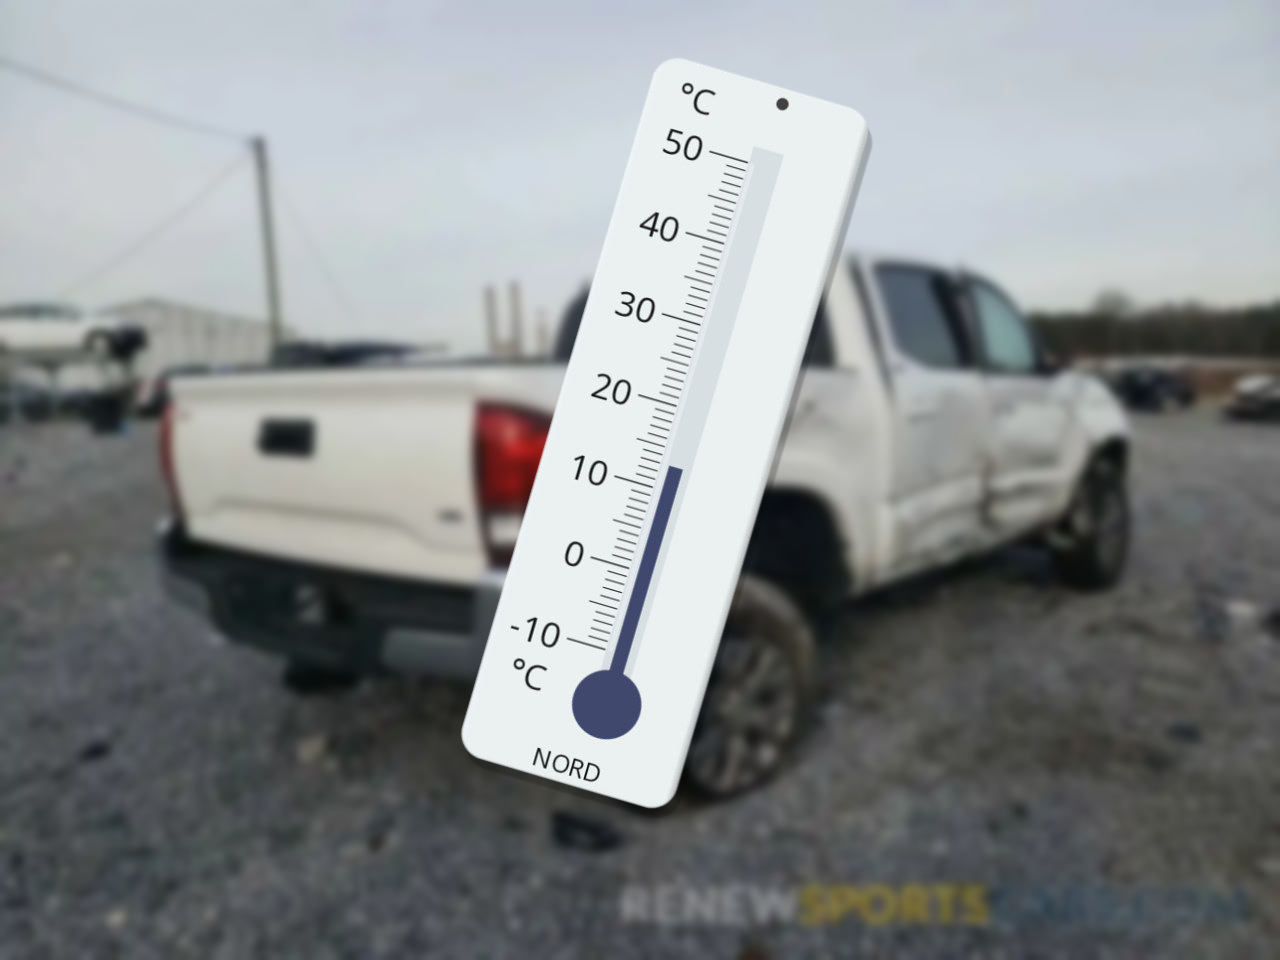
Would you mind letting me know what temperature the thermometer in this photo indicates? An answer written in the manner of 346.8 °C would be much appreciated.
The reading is 13 °C
